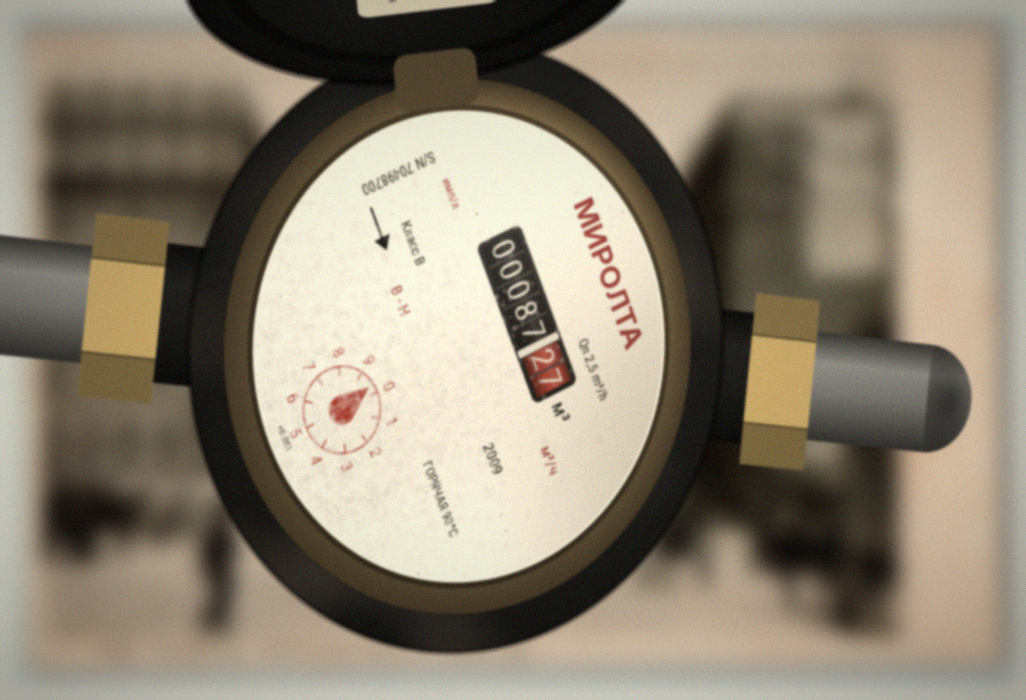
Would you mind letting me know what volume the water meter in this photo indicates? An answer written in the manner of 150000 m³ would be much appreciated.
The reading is 87.269 m³
